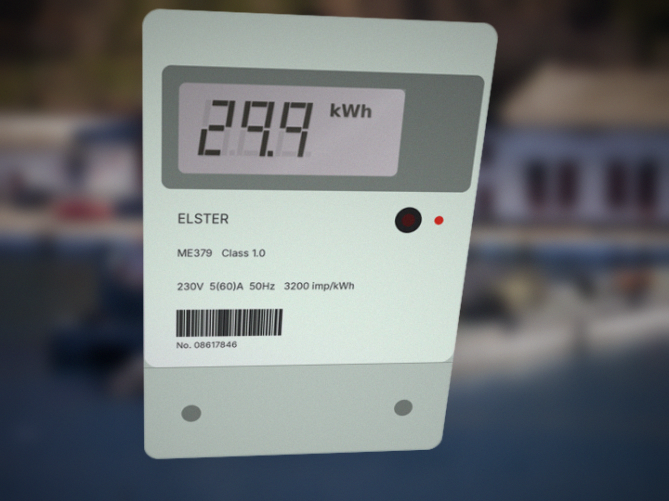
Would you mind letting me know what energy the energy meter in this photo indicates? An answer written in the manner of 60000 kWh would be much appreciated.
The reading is 29.9 kWh
